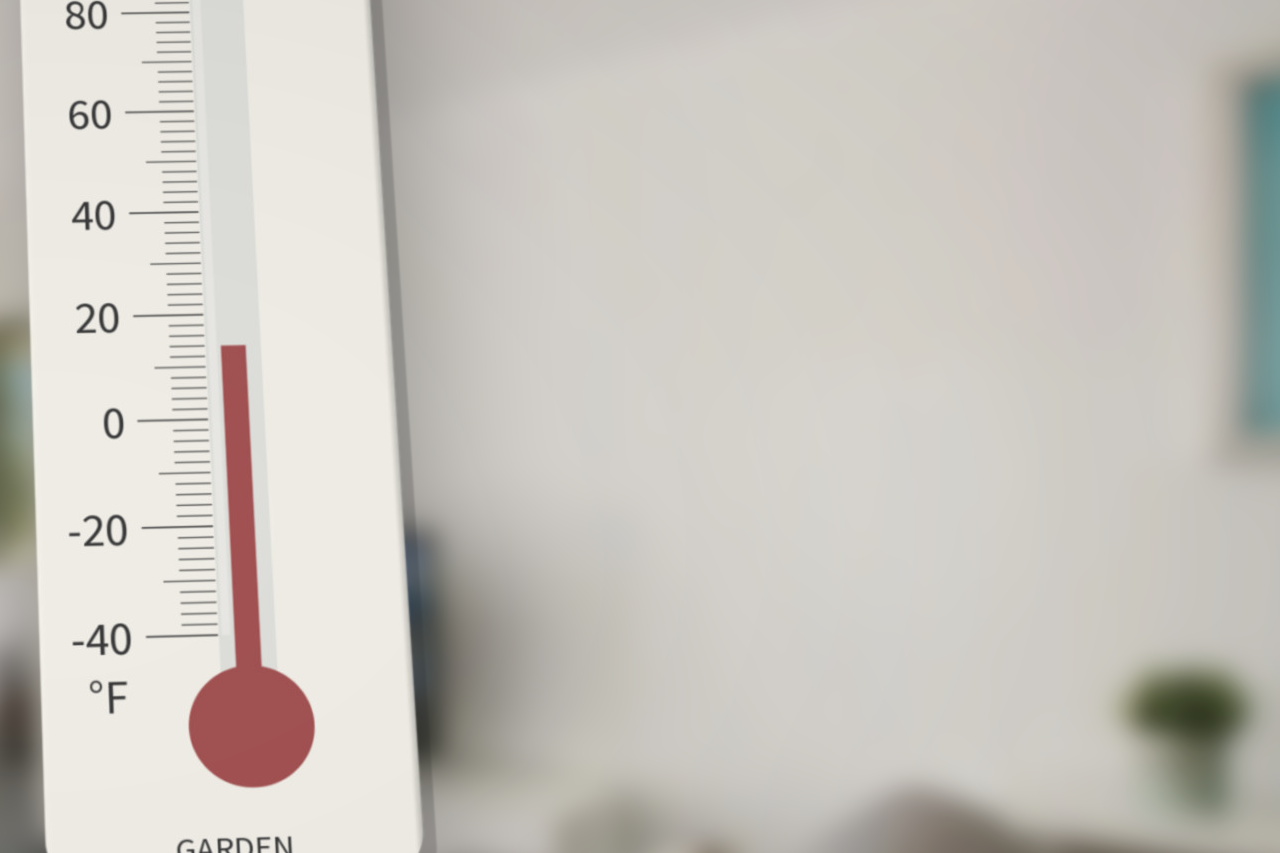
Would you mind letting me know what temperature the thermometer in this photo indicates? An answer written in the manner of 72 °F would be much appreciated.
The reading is 14 °F
